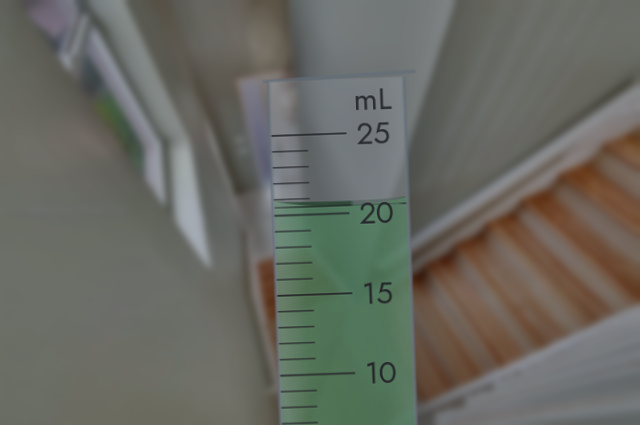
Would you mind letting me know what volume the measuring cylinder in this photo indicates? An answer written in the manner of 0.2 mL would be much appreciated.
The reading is 20.5 mL
